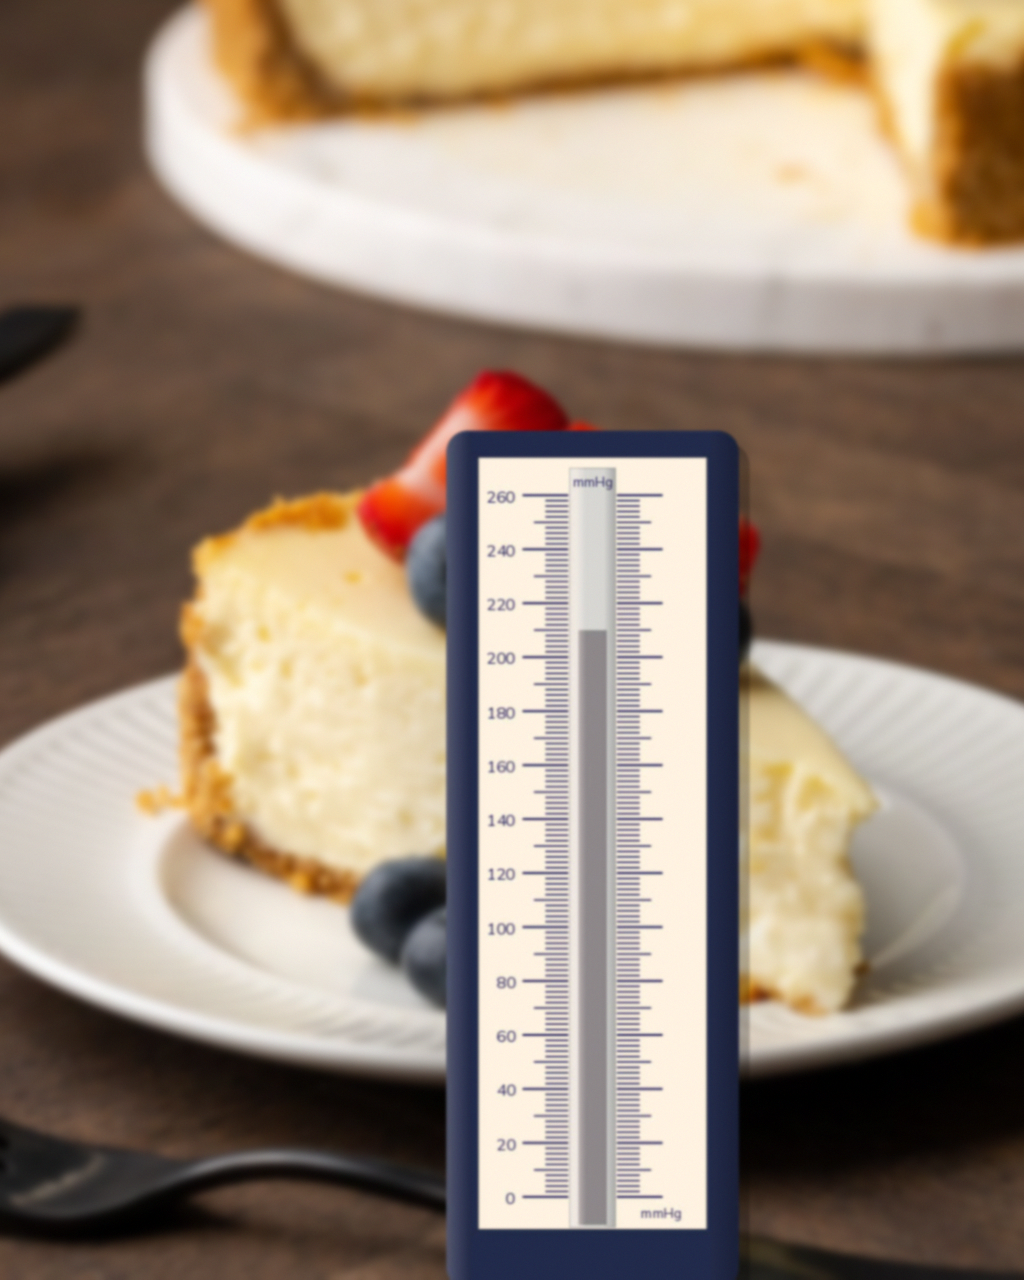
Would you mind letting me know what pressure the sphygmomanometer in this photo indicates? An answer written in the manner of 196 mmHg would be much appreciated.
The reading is 210 mmHg
